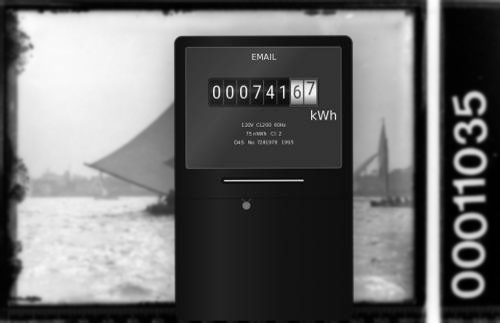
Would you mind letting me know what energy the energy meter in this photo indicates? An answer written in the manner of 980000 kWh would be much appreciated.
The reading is 741.67 kWh
